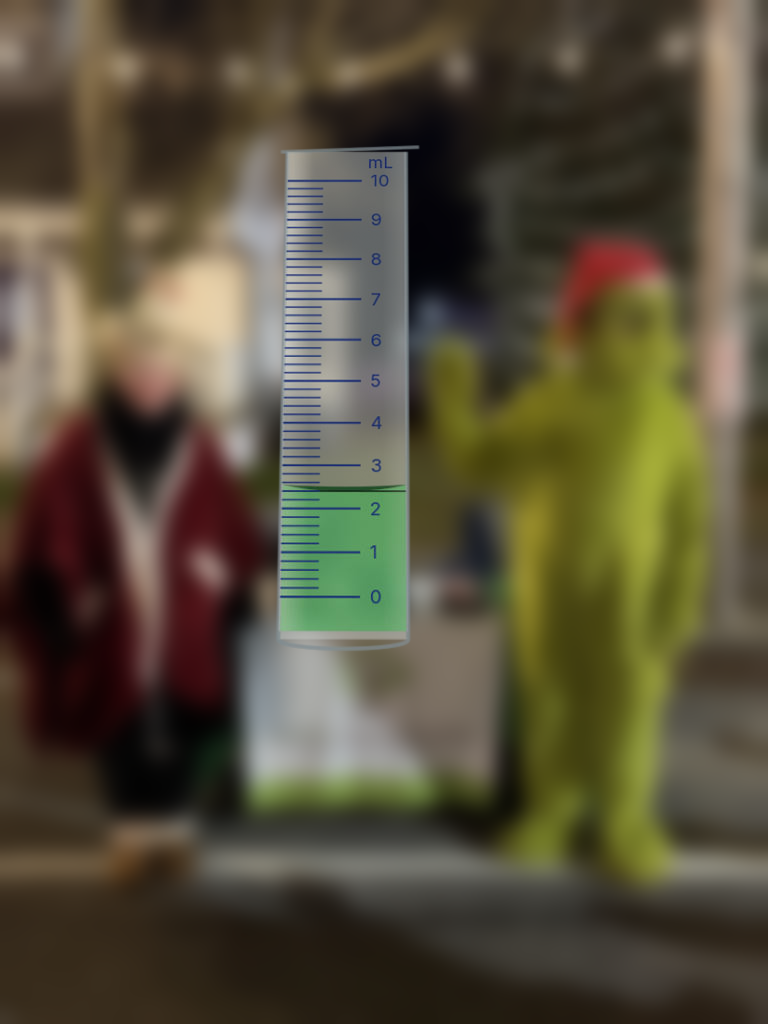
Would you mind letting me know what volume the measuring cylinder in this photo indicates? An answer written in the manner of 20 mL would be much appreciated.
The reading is 2.4 mL
